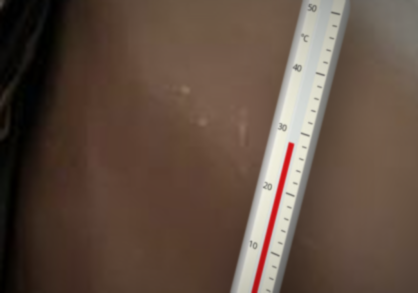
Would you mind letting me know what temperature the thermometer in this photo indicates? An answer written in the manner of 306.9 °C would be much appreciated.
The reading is 28 °C
